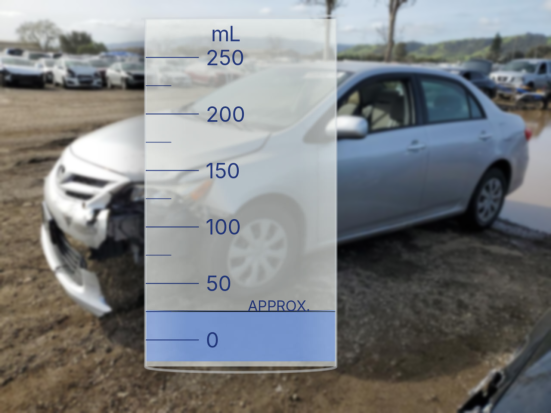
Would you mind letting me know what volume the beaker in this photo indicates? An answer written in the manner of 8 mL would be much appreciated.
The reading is 25 mL
